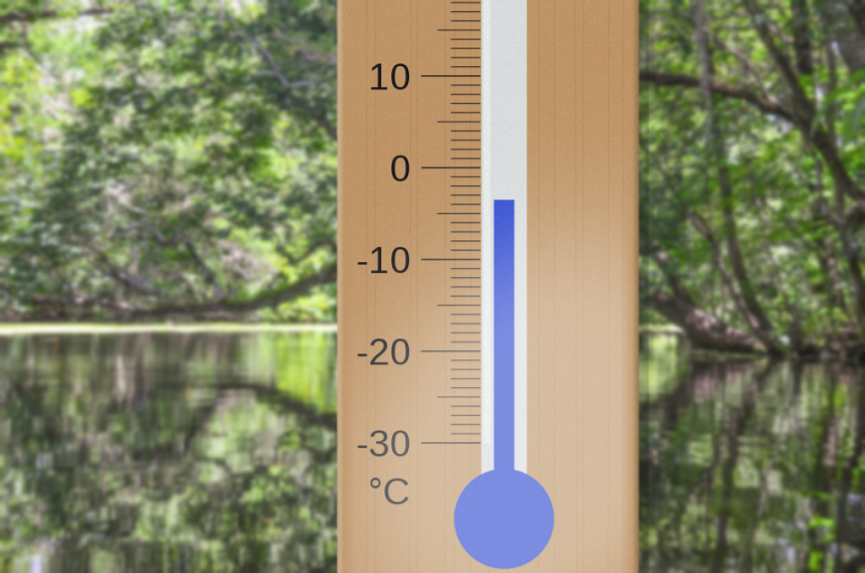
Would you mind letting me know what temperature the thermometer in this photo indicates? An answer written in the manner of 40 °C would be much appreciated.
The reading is -3.5 °C
